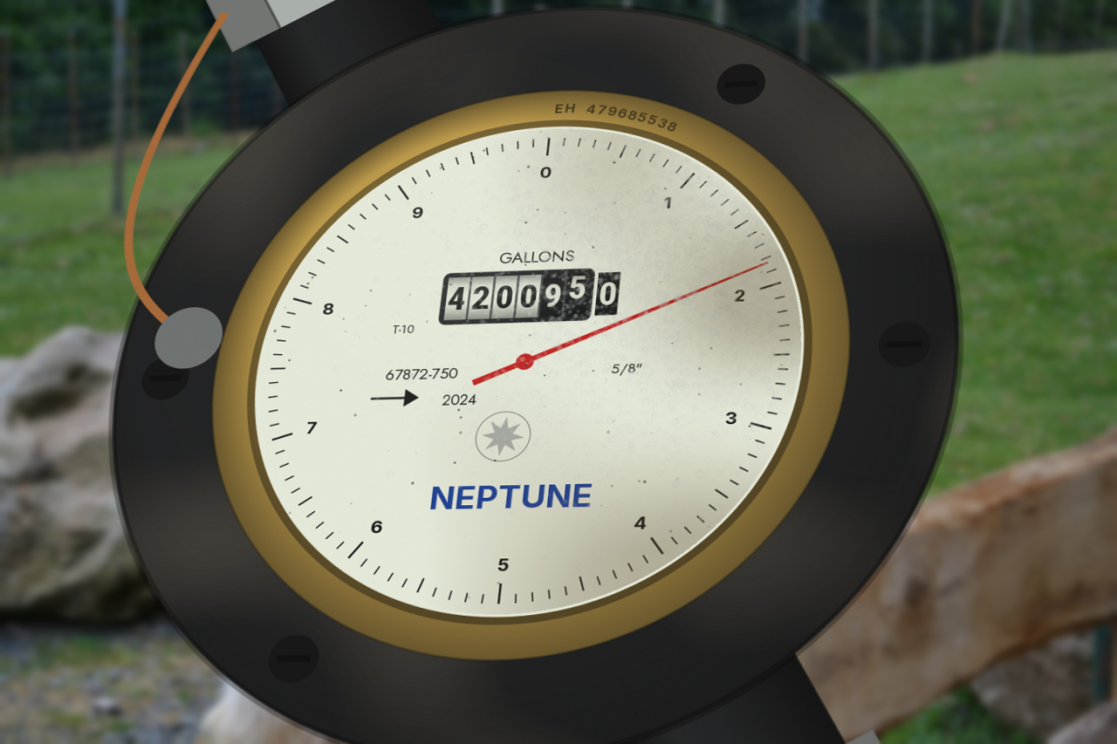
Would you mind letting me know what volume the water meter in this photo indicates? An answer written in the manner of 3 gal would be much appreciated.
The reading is 4200951.8 gal
